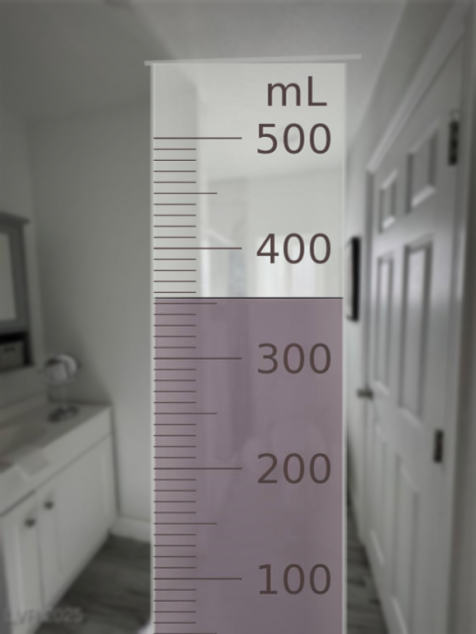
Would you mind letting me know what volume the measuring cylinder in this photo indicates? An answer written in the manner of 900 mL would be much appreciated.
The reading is 355 mL
